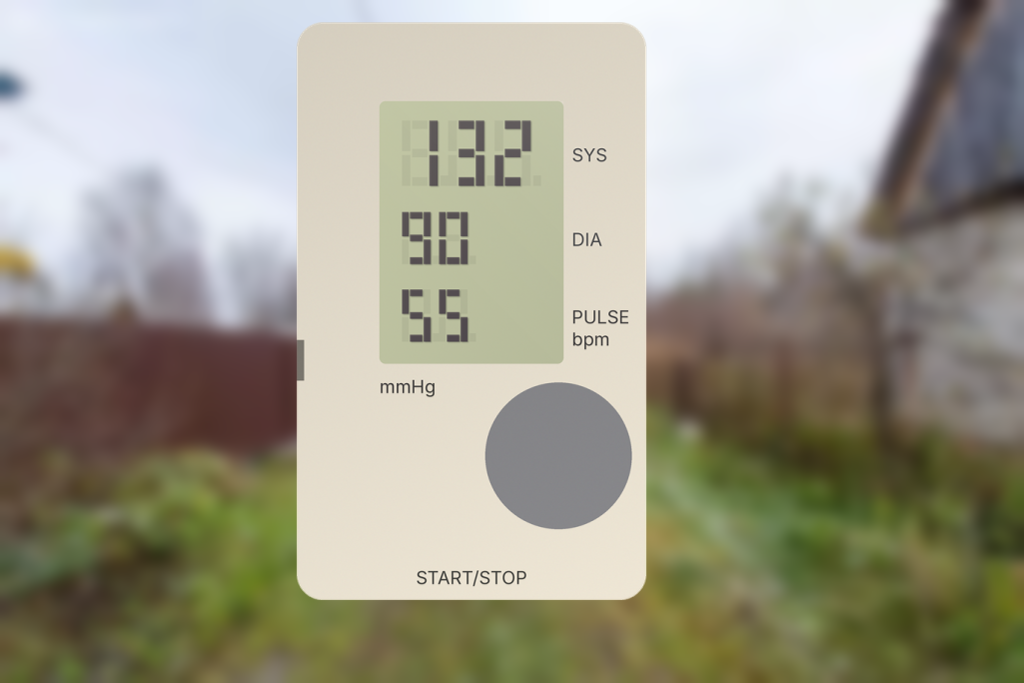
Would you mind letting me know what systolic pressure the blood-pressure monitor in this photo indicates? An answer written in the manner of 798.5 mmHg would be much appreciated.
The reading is 132 mmHg
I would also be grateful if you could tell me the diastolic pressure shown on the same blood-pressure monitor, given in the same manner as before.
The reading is 90 mmHg
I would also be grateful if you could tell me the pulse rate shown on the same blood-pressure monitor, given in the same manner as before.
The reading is 55 bpm
